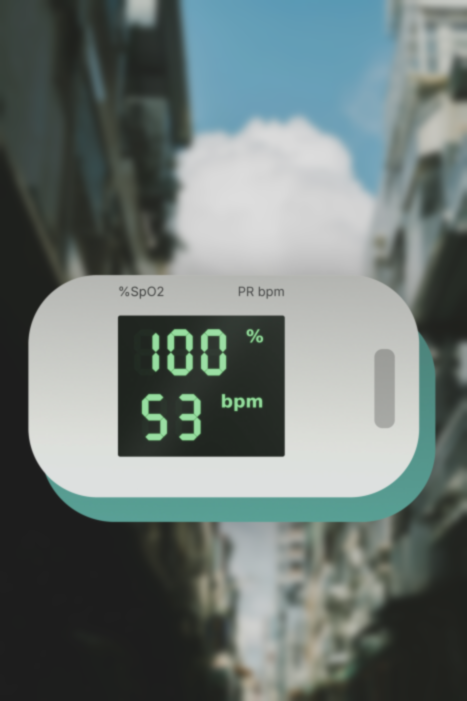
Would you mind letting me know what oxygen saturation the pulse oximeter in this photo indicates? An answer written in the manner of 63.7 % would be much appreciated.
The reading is 100 %
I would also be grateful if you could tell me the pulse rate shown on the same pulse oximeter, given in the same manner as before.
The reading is 53 bpm
